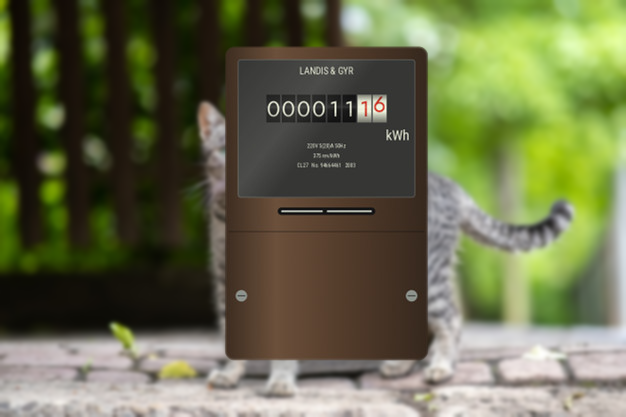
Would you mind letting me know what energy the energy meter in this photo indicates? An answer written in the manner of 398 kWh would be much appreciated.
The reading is 11.16 kWh
